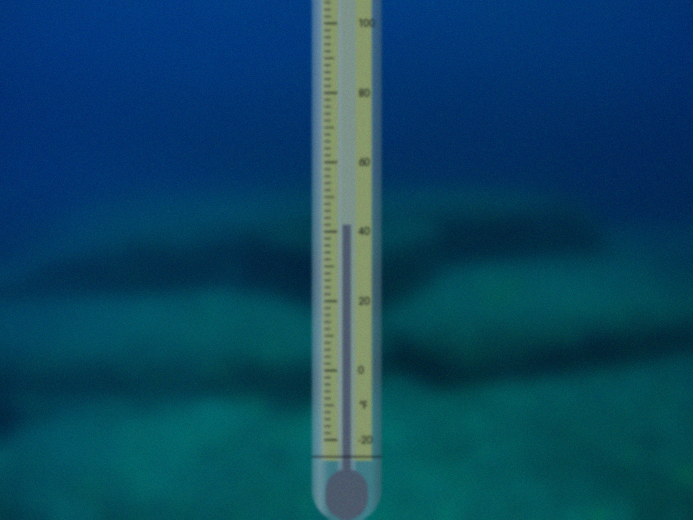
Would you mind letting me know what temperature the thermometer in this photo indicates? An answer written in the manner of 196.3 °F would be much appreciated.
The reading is 42 °F
